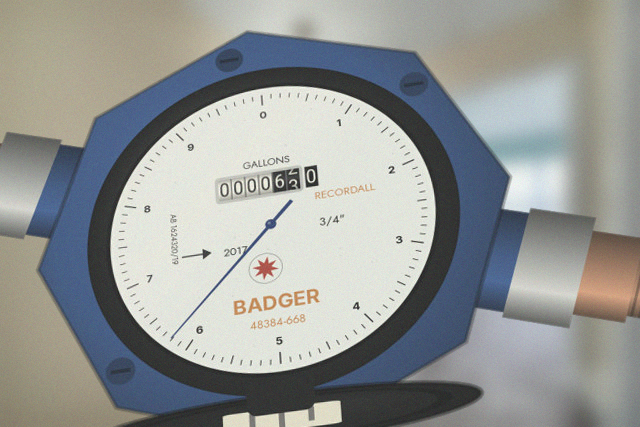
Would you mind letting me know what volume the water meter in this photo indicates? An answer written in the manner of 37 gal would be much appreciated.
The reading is 626.2 gal
